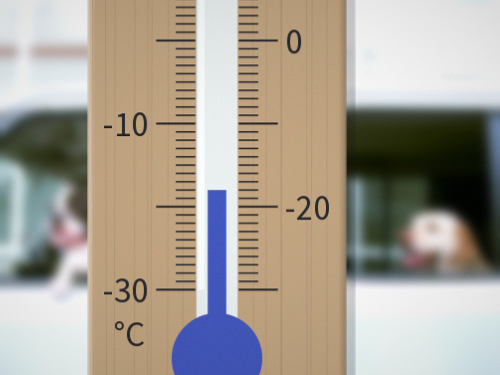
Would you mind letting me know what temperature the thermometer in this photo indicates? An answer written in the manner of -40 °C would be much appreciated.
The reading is -18 °C
